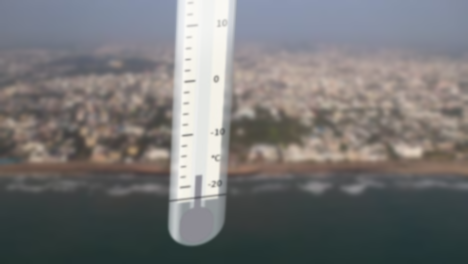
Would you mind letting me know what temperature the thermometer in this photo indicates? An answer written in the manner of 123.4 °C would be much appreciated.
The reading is -18 °C
